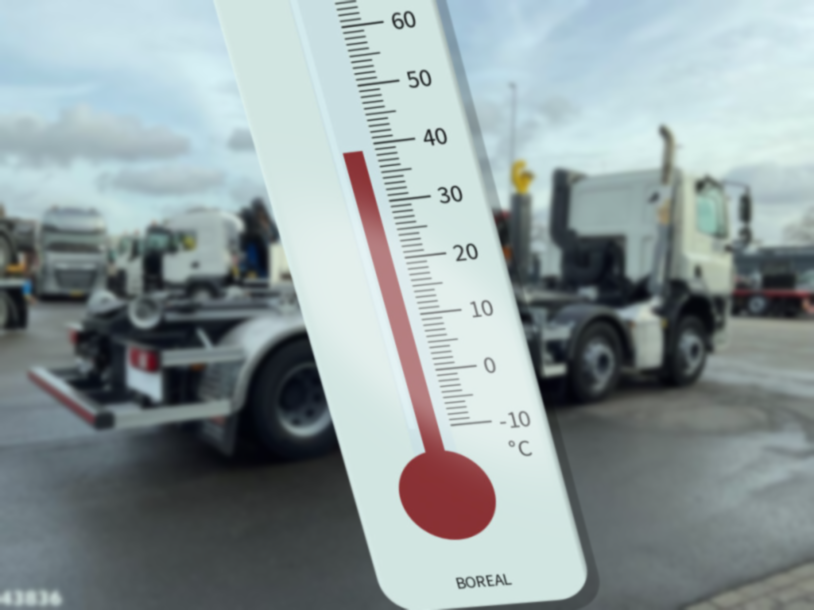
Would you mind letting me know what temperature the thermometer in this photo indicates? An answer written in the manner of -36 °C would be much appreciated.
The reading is 39 °C
